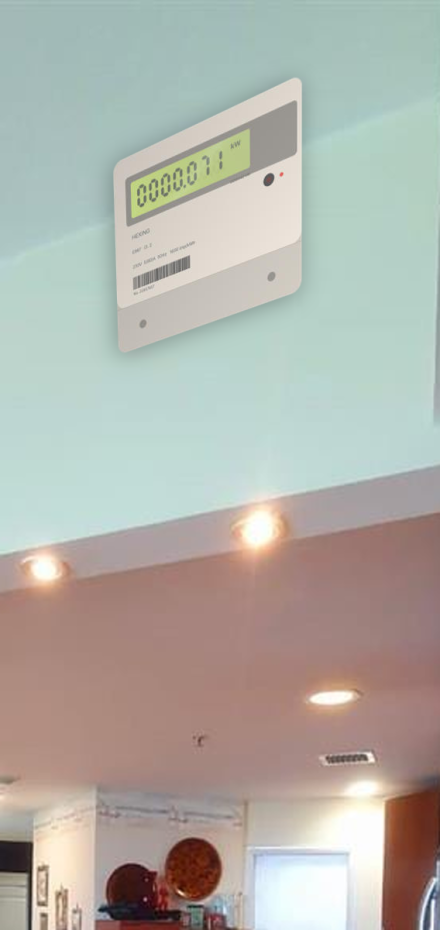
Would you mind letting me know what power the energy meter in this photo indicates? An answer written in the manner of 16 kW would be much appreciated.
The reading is 0.071 kW
